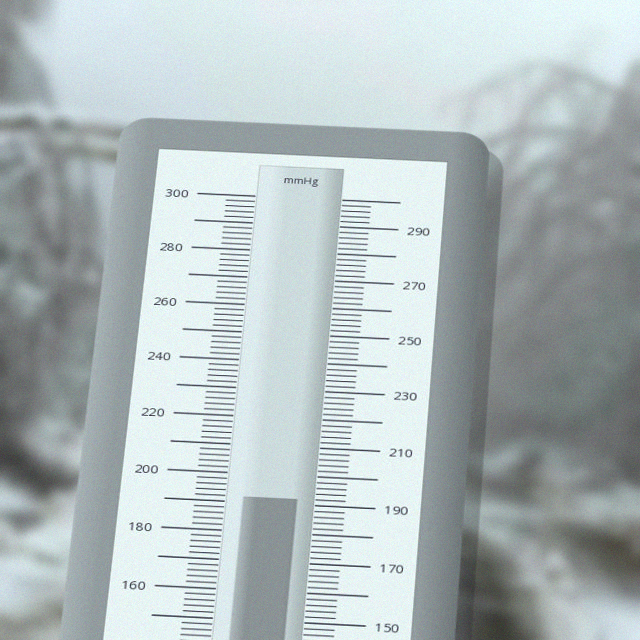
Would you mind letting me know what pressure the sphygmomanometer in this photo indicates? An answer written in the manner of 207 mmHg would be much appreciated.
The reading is 192 mmHg
